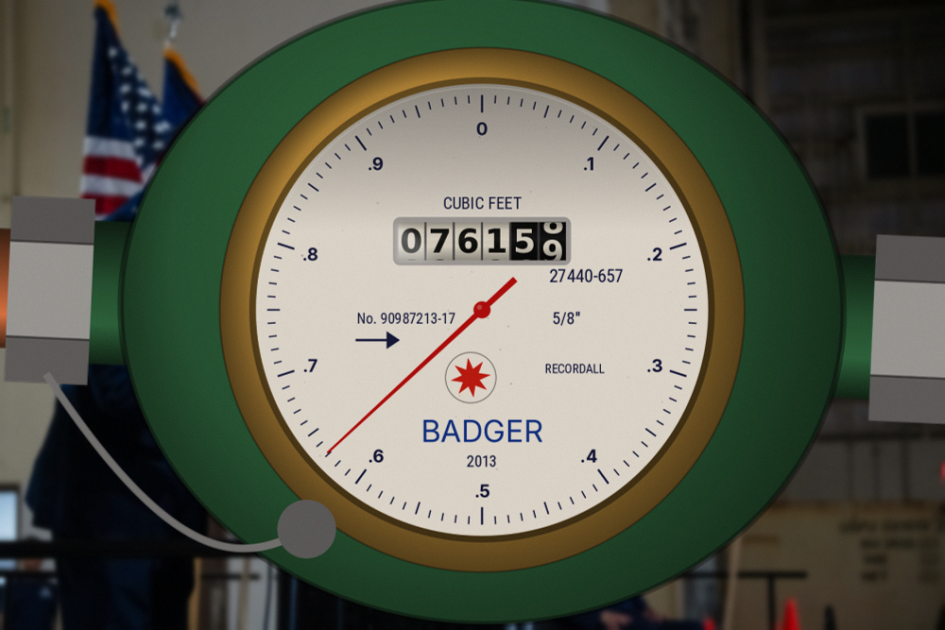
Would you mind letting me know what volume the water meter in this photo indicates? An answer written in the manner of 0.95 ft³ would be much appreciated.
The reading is 76158.63 ft³
